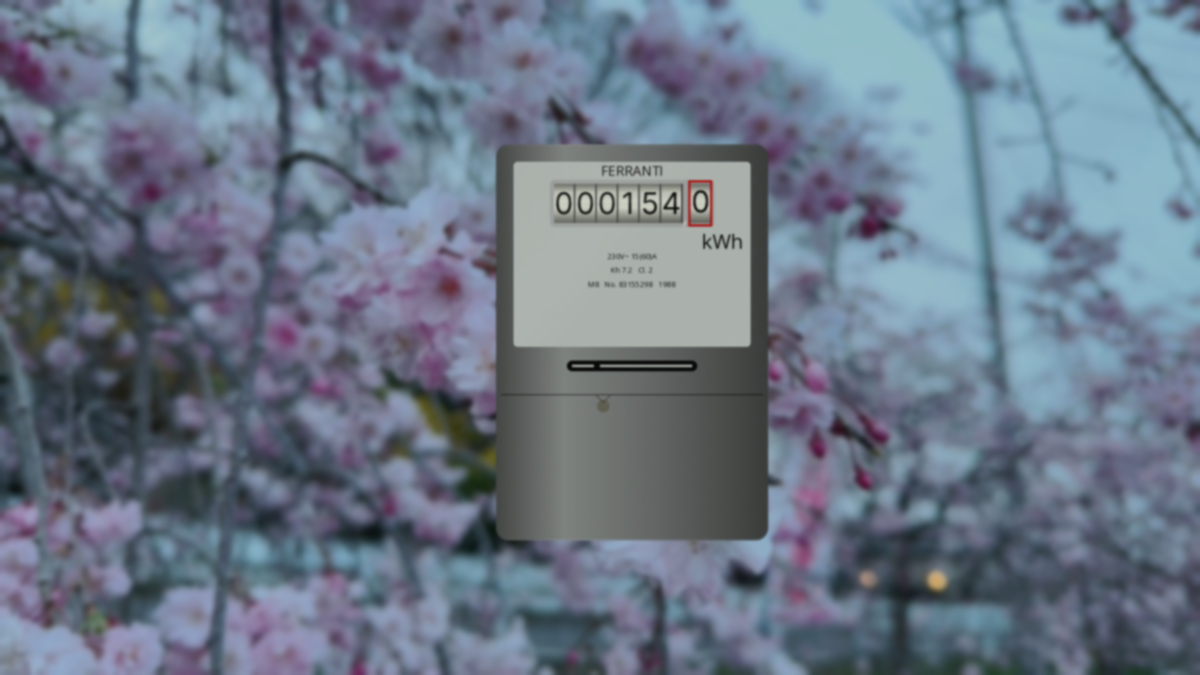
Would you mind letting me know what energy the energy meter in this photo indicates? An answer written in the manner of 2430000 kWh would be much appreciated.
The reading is 154.0 kWh
